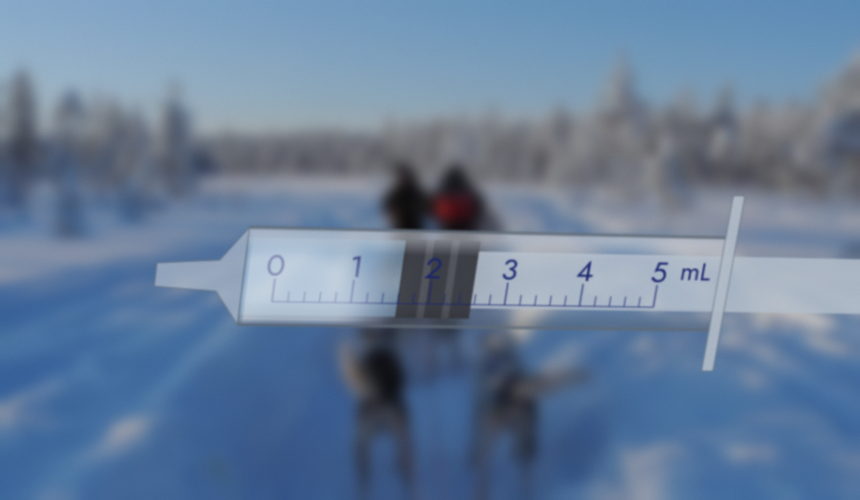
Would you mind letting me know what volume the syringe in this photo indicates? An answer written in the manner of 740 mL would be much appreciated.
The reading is 1.6 mL
